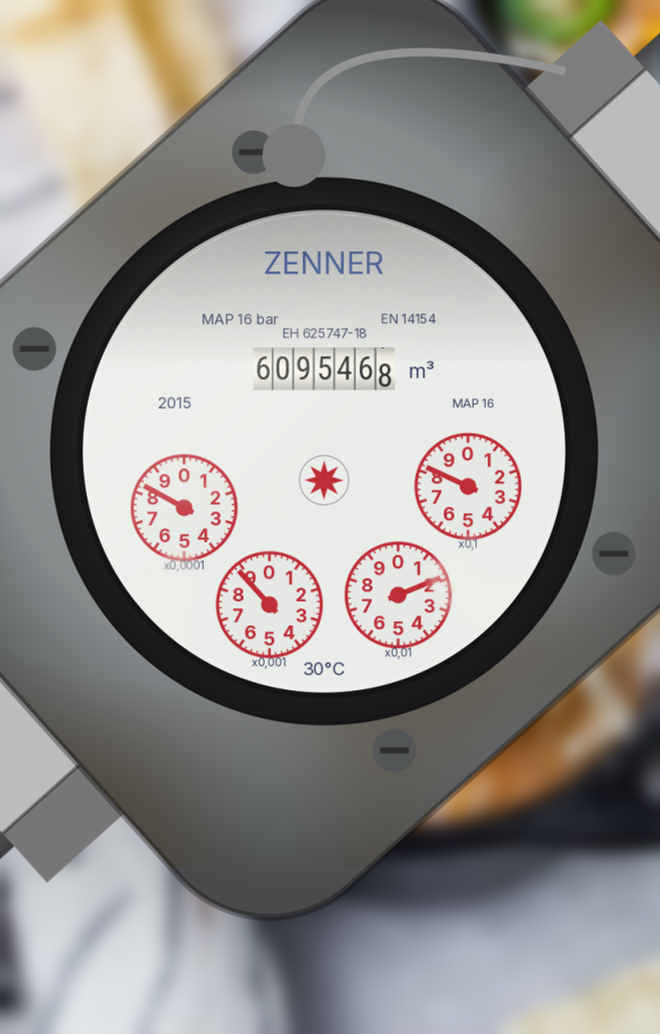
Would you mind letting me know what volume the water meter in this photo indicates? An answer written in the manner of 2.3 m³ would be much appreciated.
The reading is 6095467.8188 m³
